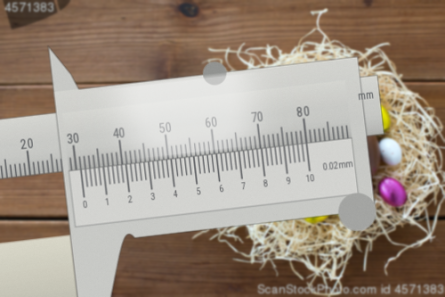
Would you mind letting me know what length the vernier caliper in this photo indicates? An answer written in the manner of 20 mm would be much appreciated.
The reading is 31.0 mm
